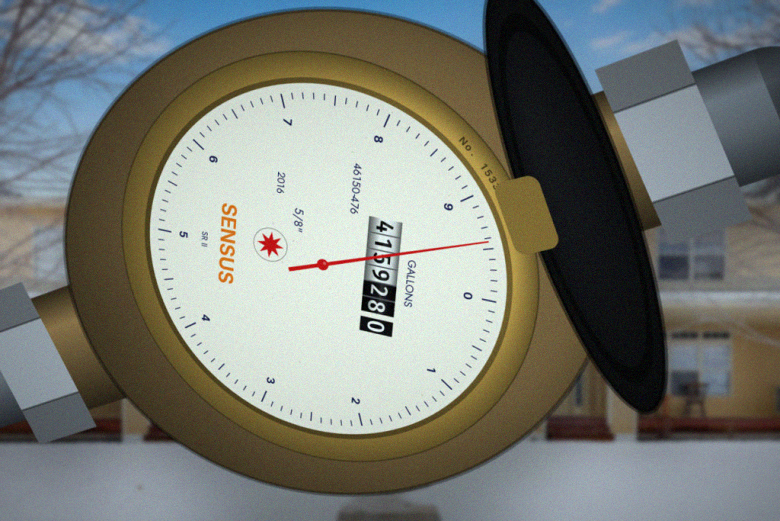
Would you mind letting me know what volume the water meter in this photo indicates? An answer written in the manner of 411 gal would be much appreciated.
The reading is 4159279.4 gal
